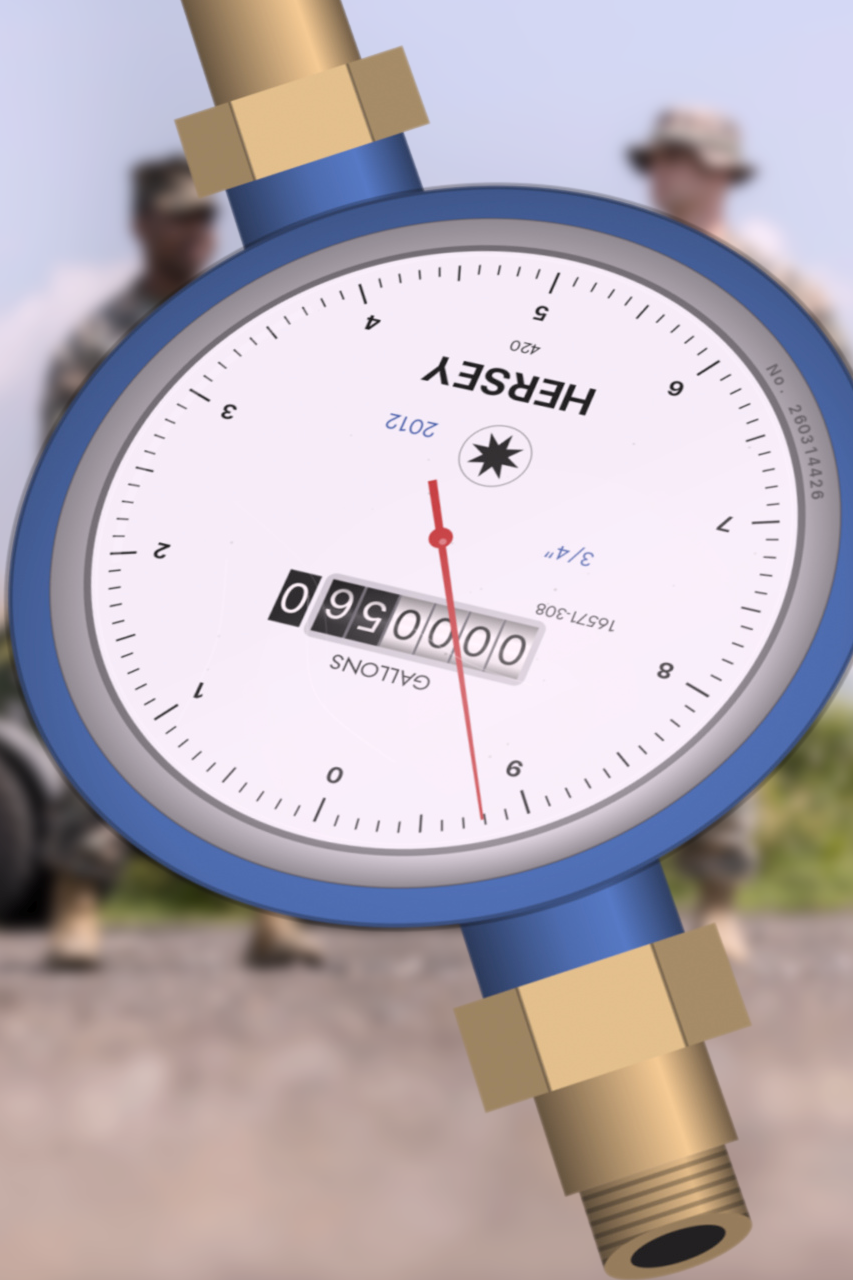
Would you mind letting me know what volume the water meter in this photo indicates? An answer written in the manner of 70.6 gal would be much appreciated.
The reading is 559.2 gal
